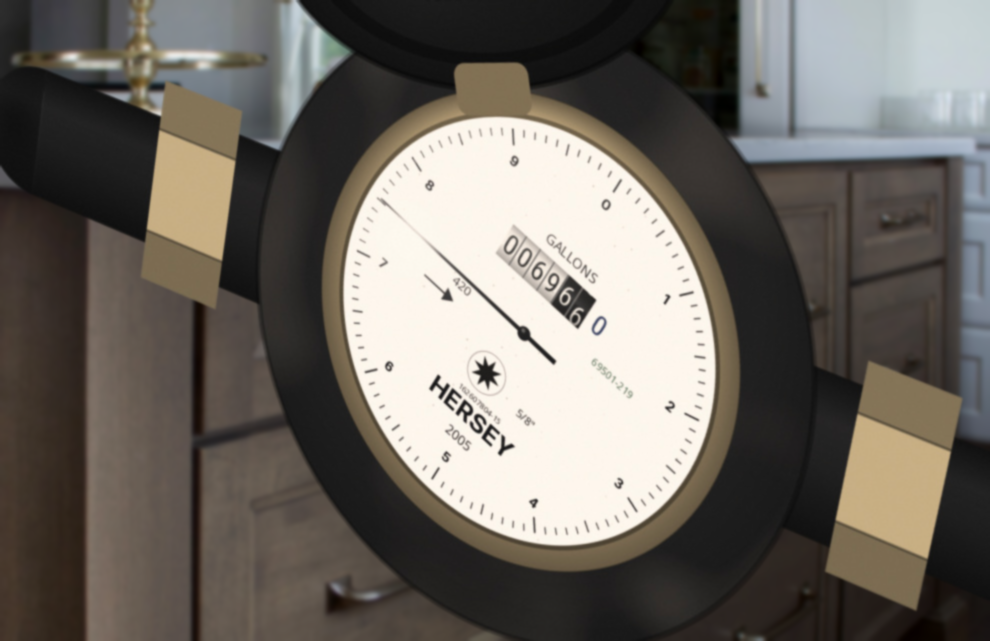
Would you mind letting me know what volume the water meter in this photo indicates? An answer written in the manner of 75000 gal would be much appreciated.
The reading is 69657.5 gal
